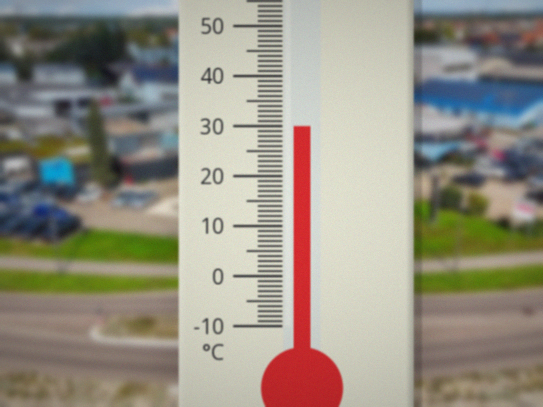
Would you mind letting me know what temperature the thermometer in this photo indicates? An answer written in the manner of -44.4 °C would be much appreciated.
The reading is 30 °C
